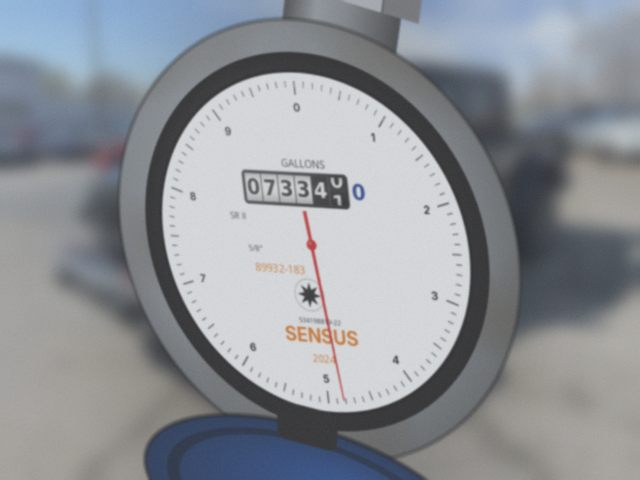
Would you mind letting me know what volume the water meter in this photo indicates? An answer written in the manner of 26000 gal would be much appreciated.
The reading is 733404.8 gal
